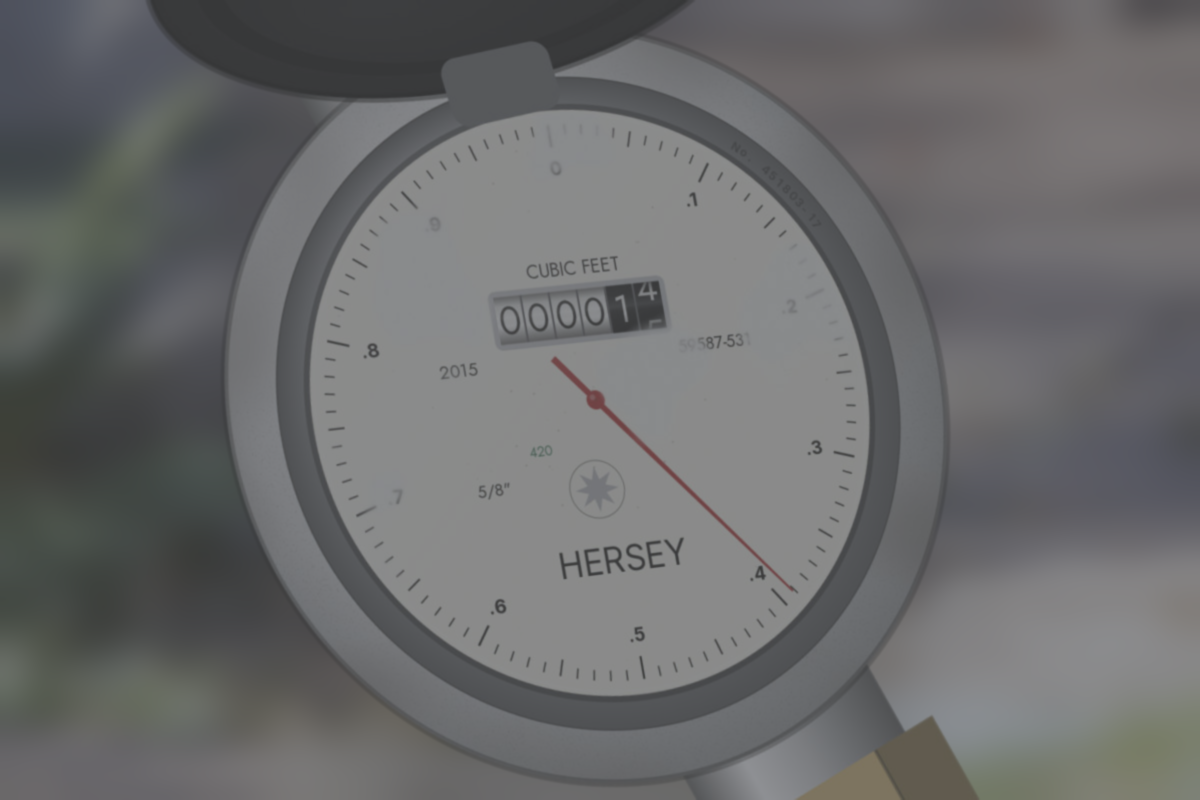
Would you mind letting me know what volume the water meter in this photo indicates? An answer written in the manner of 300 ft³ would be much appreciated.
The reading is 14.39 ft³
